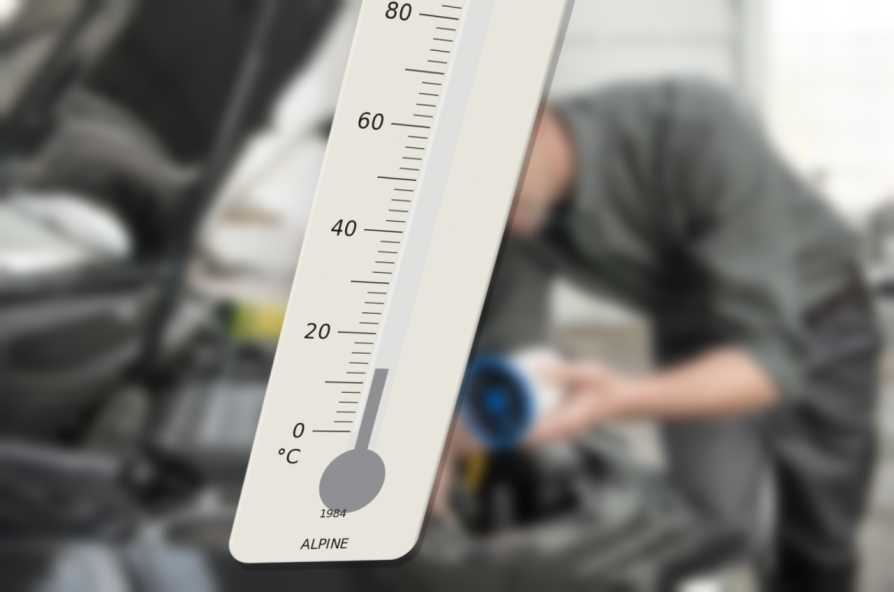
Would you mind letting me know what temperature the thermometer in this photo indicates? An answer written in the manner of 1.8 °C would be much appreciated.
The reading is 13 °C
